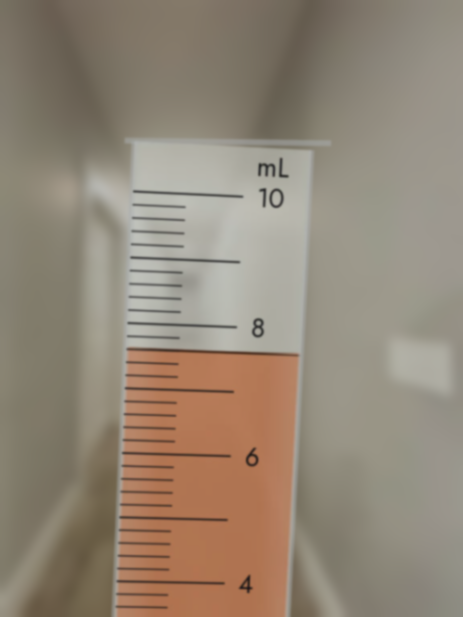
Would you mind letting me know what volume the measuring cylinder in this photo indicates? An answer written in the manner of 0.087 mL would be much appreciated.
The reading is 7.6 mL
